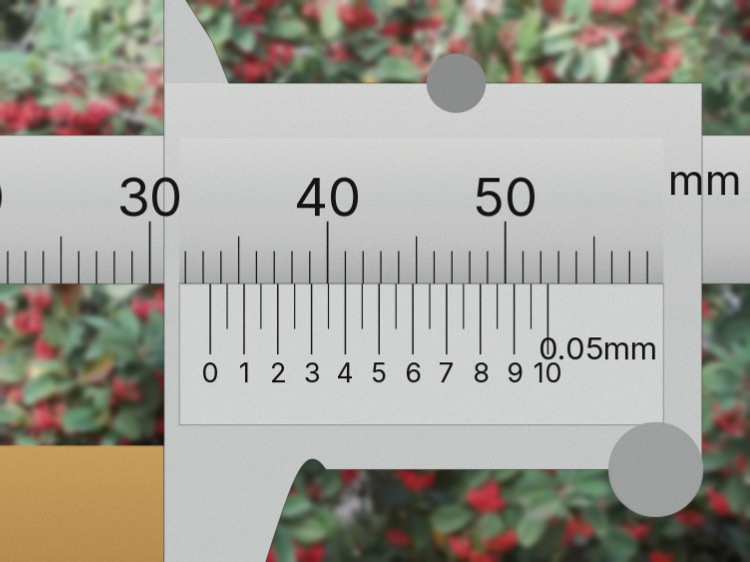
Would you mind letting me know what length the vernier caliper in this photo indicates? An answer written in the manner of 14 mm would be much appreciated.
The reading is 33.4 mm
